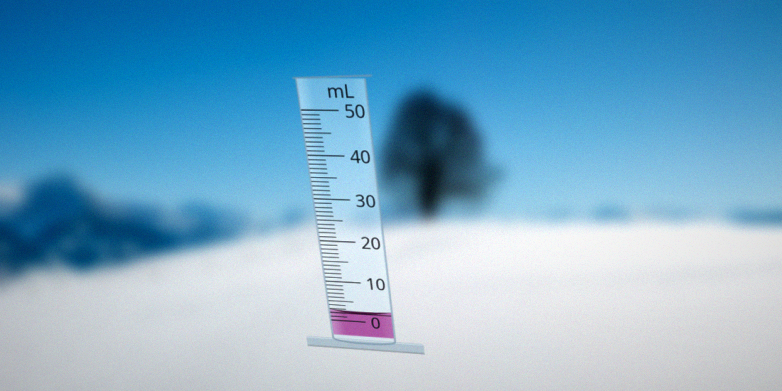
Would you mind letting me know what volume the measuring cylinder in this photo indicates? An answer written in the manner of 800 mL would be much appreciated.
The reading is 2 mL
